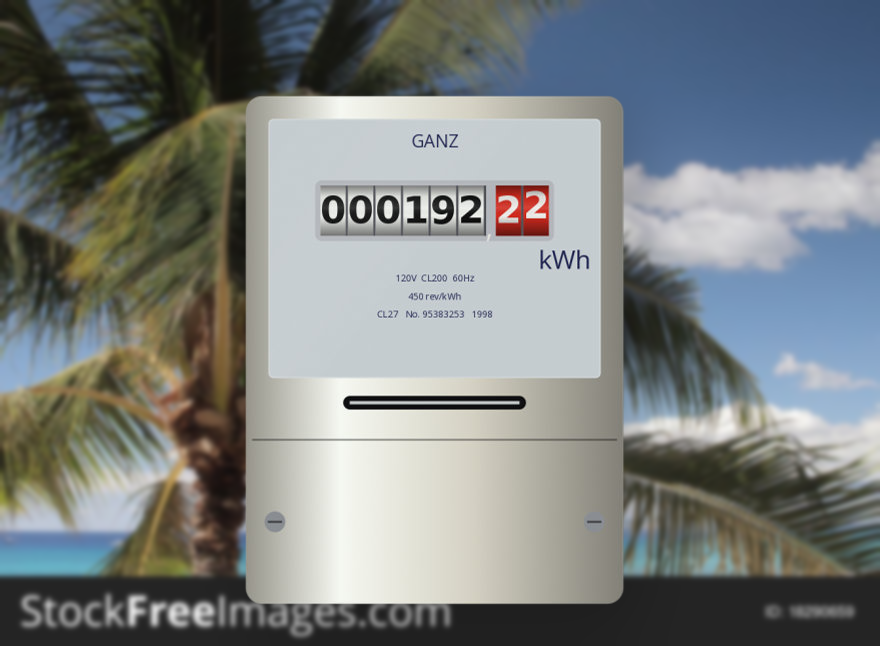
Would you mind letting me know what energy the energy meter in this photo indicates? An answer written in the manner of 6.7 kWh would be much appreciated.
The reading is 192.22 kWh
